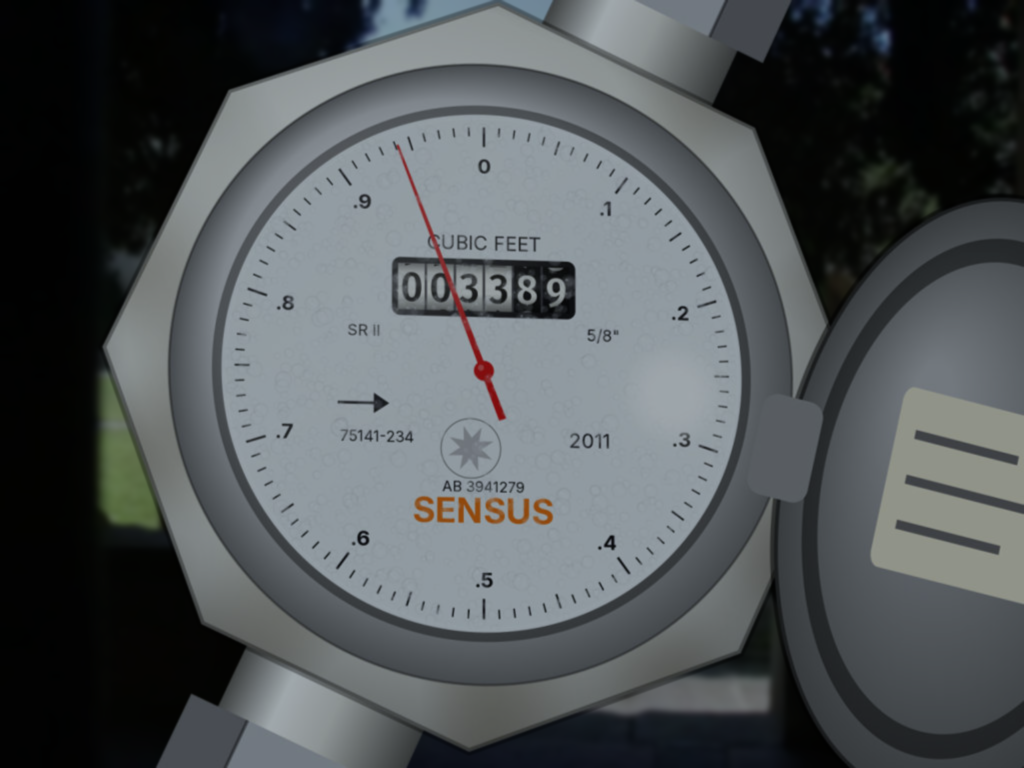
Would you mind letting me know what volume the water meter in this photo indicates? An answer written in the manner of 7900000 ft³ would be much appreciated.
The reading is 3388.94 ft³
